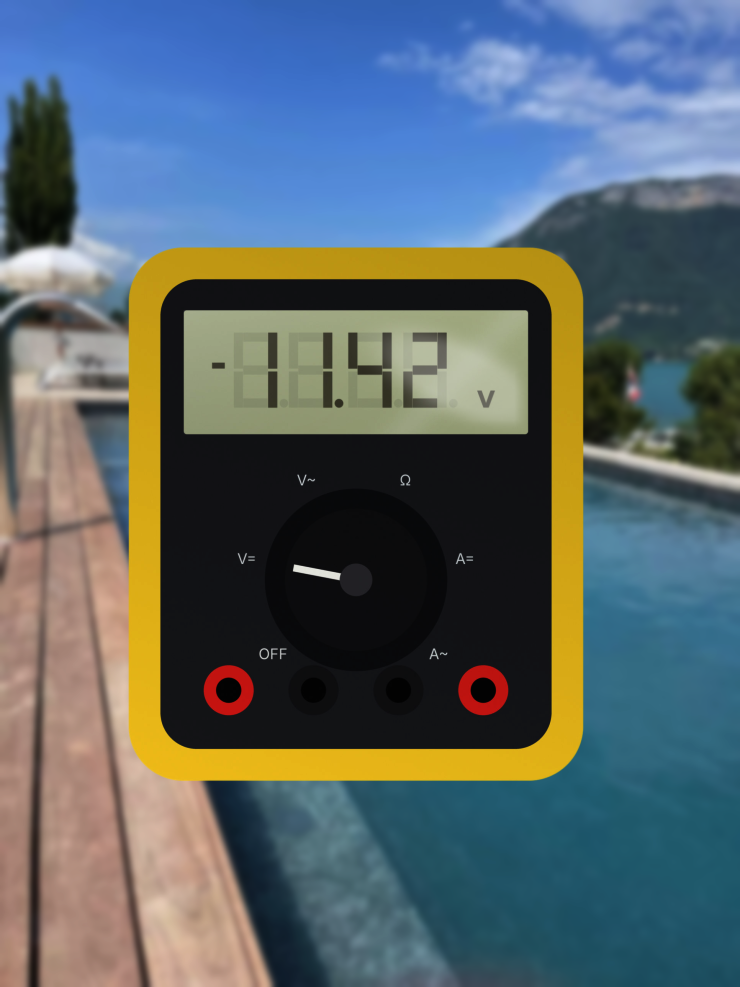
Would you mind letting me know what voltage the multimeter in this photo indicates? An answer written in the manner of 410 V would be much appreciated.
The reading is -11.42 V
